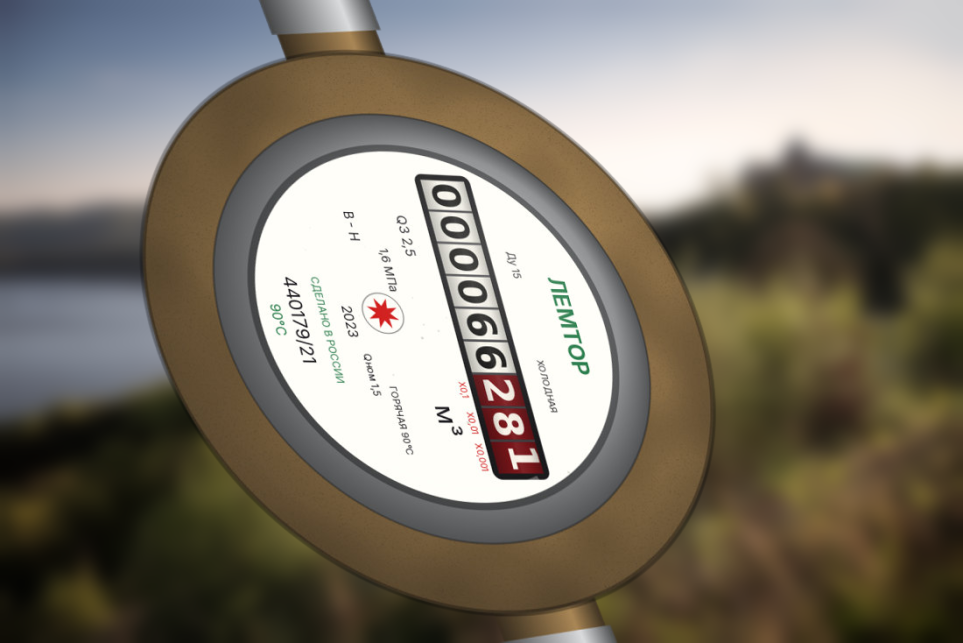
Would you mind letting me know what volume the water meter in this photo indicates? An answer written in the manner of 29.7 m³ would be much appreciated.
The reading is 66.281 m³
